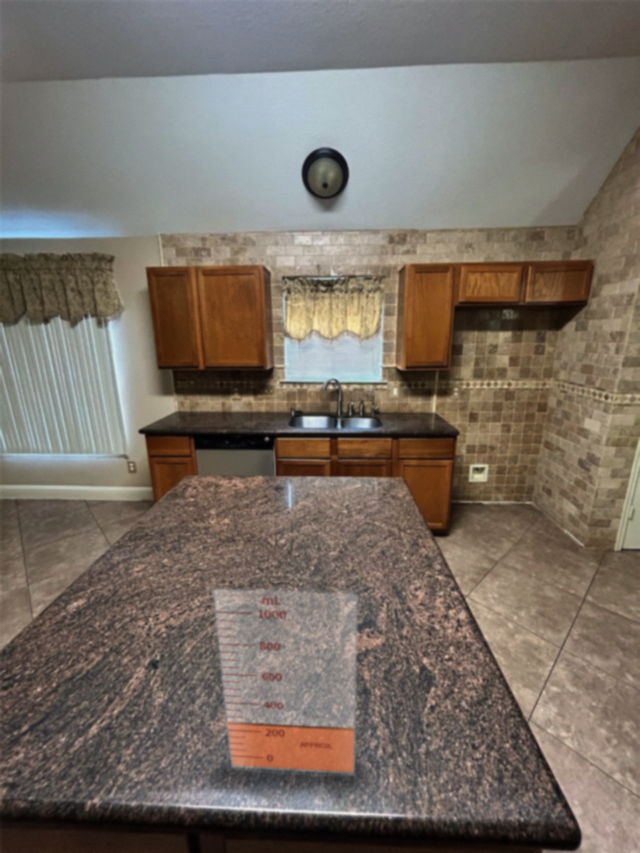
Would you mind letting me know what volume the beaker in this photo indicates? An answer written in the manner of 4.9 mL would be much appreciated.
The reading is 250 mL
